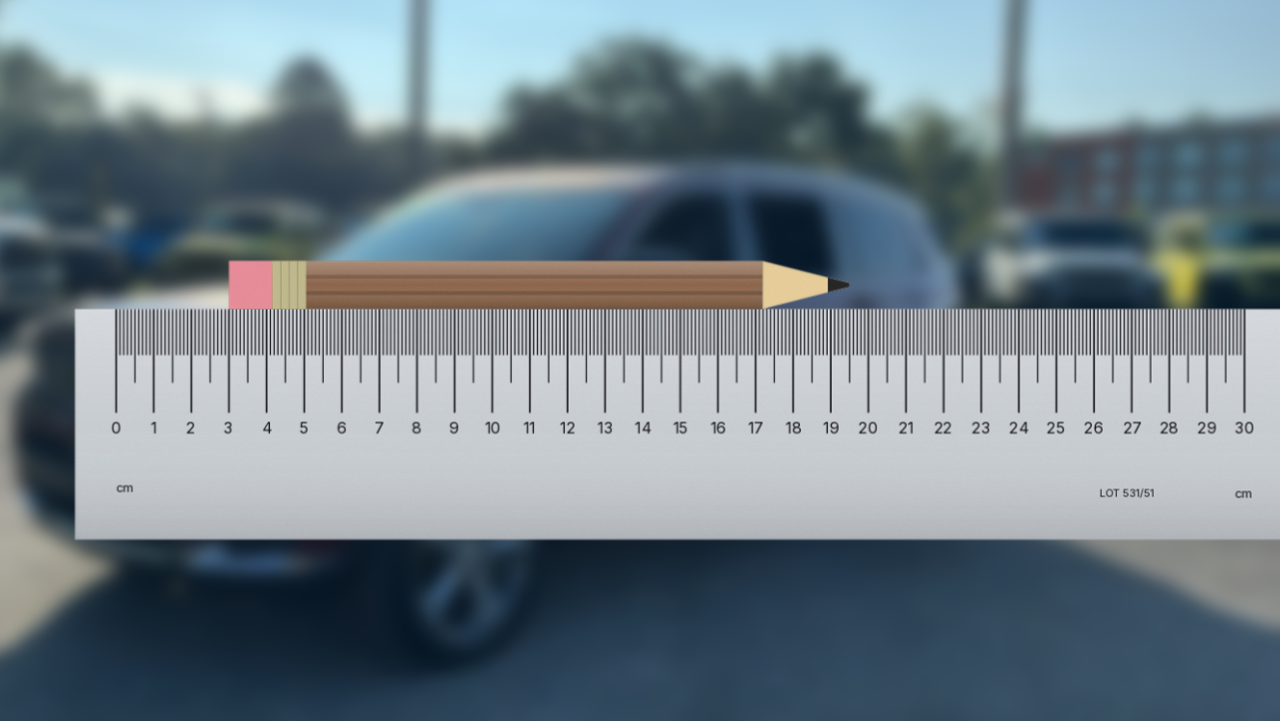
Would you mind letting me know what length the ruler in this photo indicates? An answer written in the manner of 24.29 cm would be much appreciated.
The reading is 16.5 cm
